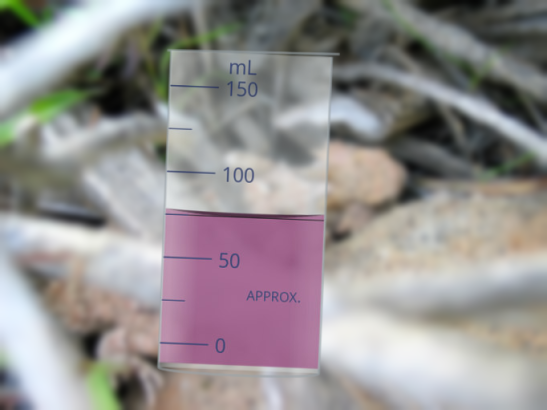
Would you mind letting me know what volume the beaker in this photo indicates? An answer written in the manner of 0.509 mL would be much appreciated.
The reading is 75 mL
